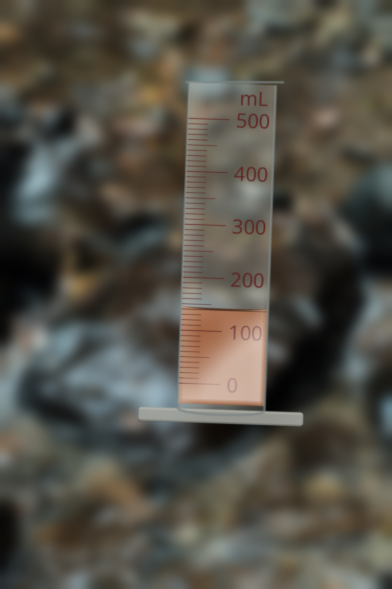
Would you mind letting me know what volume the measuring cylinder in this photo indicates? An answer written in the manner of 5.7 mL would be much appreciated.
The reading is 140 mL
